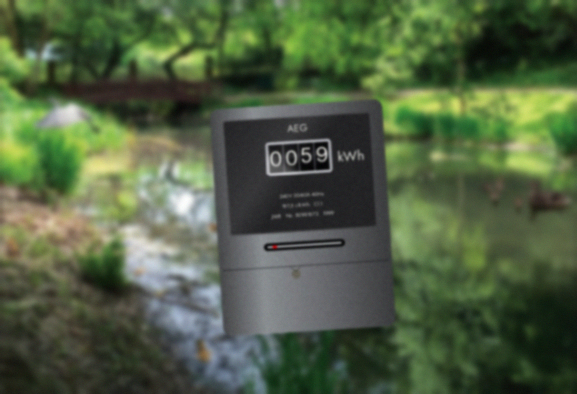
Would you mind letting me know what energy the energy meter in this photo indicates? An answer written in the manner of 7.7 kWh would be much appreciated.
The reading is 59 kWh
